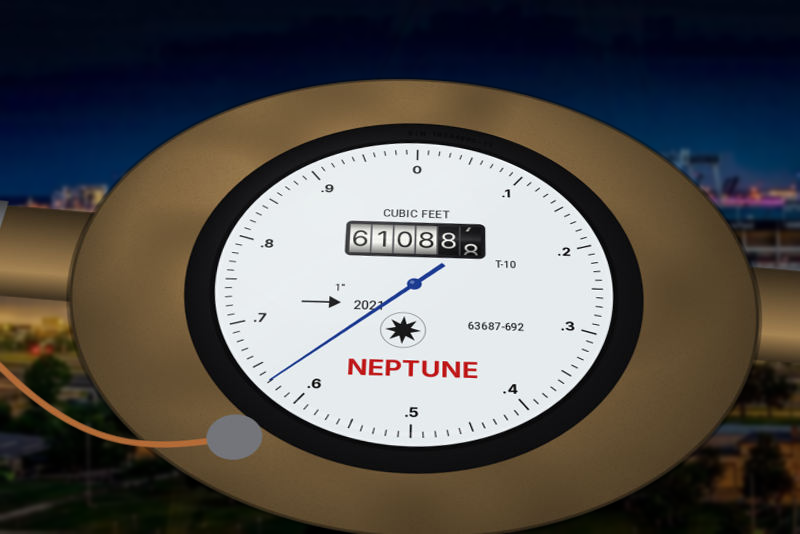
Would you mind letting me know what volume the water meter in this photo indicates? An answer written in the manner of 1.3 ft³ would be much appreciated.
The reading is 610887.63 ft³
